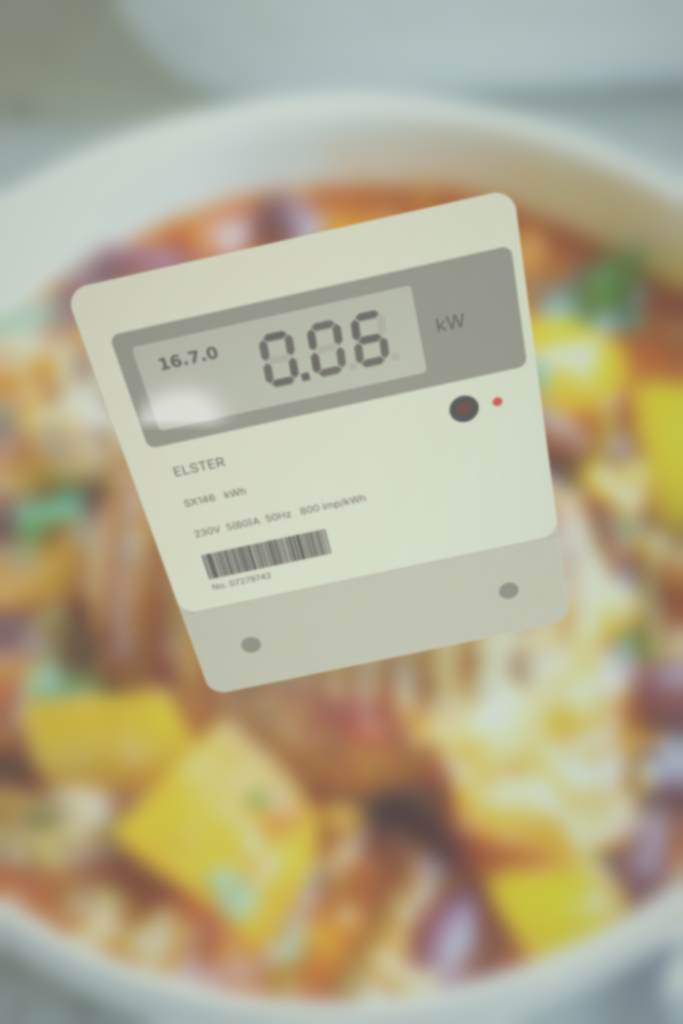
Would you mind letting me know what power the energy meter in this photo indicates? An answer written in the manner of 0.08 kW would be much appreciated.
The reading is 0.06 kW
